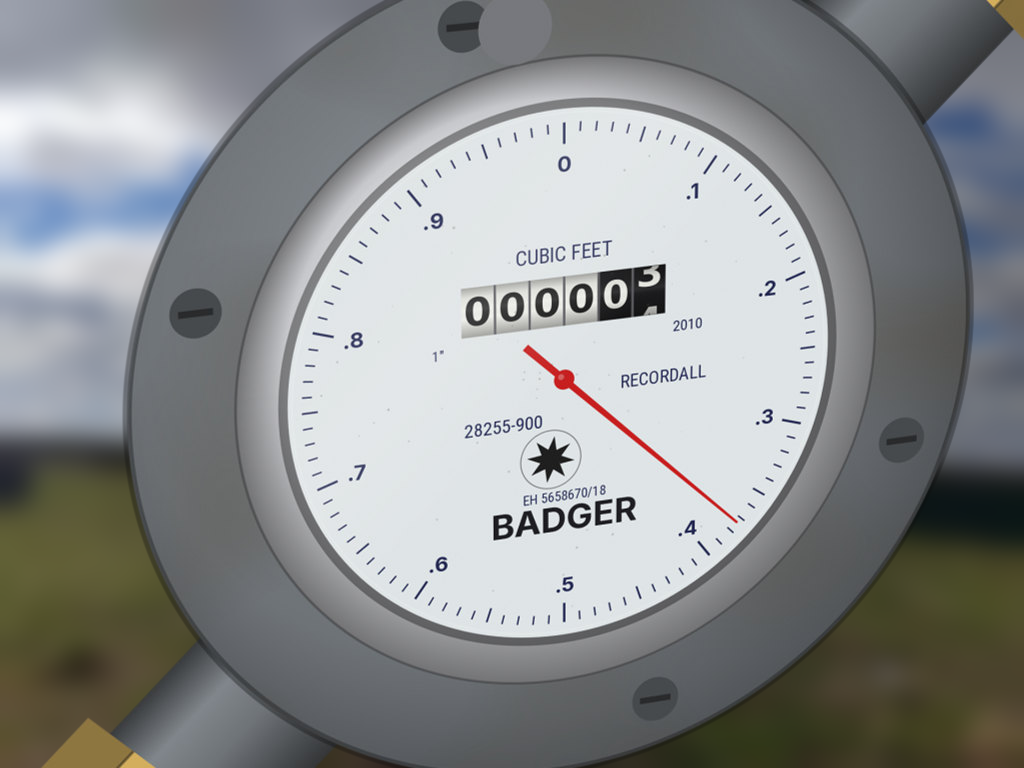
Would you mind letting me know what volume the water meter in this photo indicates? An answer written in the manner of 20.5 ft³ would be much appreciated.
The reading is 3.37 ft³
